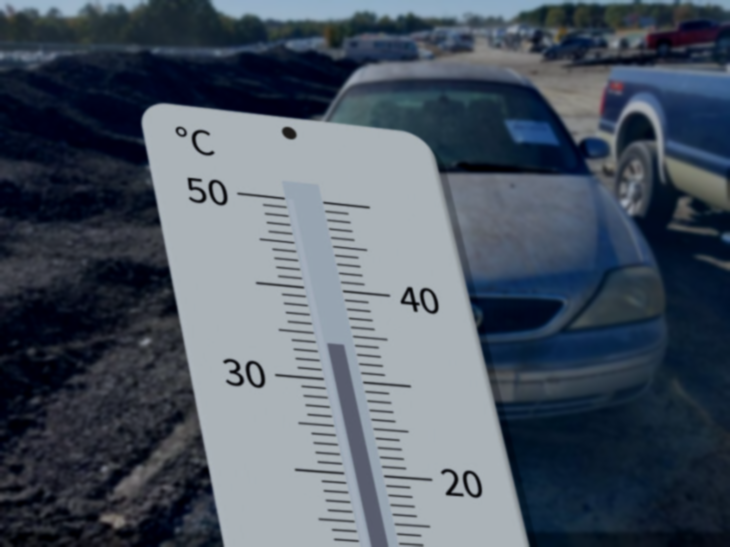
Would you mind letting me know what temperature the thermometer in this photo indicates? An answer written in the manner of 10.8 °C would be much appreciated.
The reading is 34 °C
